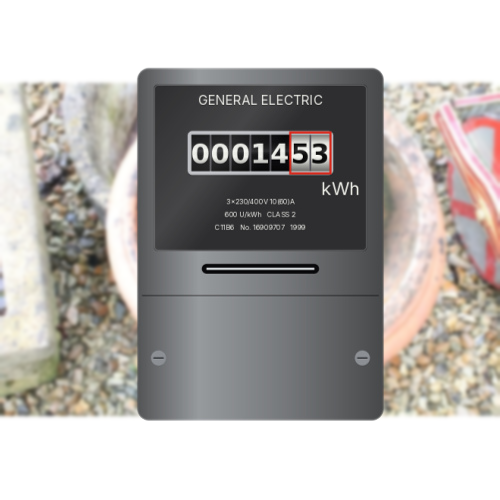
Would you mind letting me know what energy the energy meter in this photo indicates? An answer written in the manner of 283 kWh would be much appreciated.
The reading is 14.53 kWh
